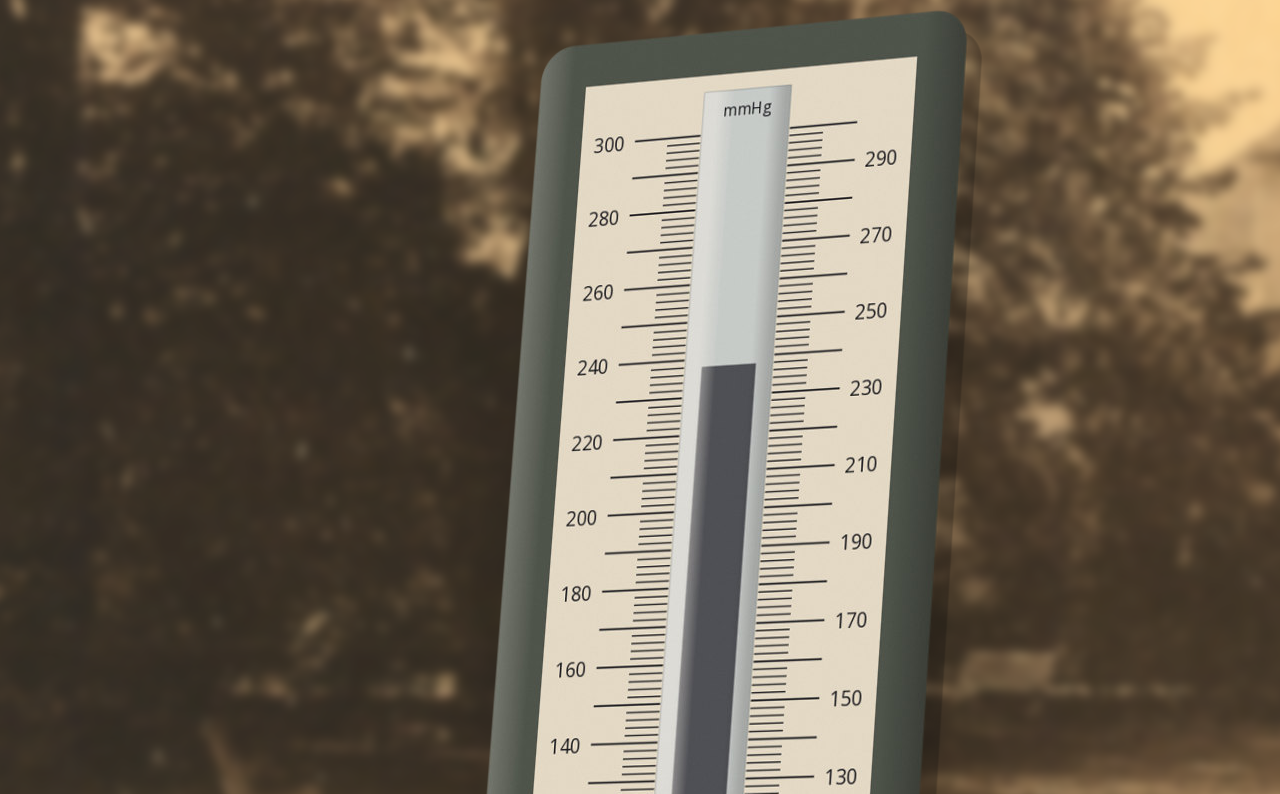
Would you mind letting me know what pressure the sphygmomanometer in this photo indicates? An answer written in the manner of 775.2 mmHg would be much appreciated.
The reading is 238 mmHg
